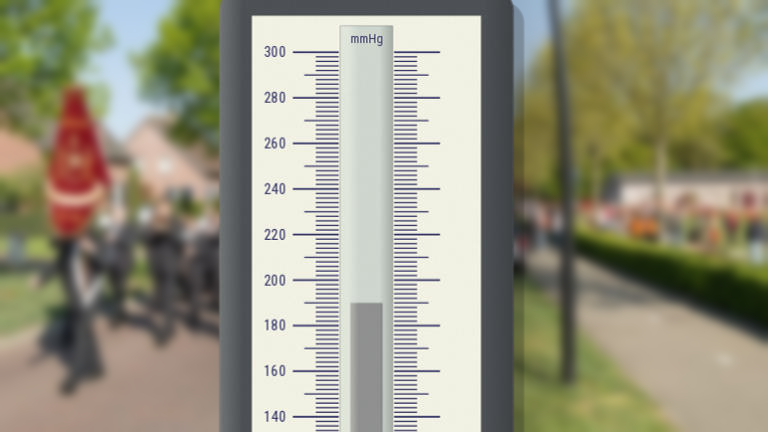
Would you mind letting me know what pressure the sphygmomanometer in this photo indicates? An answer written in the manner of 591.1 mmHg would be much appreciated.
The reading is 190 mmHg
